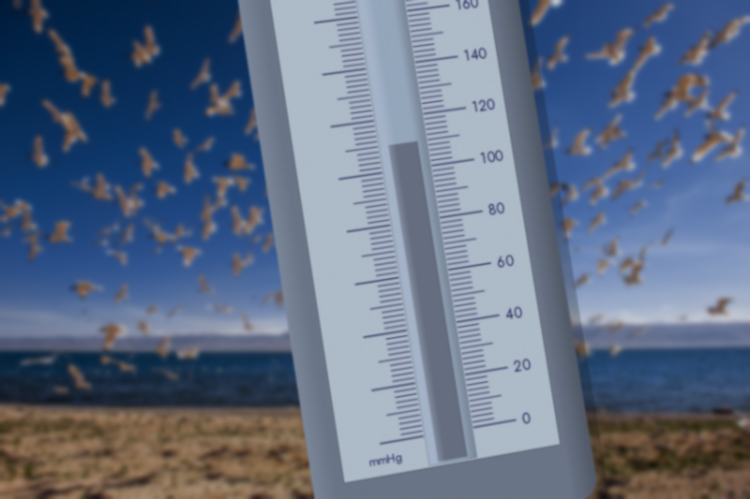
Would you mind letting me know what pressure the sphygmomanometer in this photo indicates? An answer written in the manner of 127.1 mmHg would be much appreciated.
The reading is 110 mmHg
